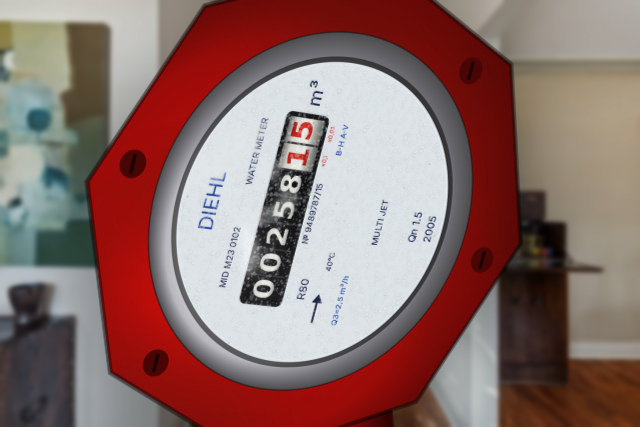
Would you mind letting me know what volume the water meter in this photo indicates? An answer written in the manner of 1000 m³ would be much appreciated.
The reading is 258.15 m³
